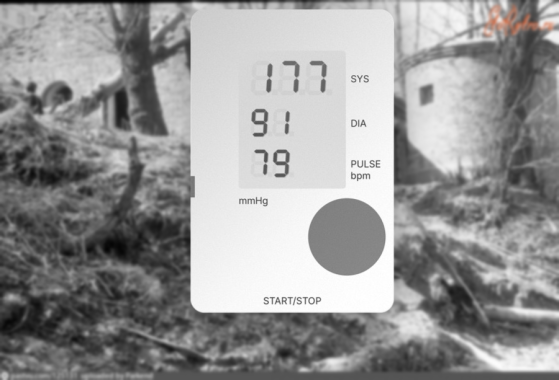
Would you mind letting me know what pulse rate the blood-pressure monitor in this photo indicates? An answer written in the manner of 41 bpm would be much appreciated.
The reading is 79 bpm
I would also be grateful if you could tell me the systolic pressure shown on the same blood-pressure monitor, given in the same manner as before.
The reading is 177 mmHg
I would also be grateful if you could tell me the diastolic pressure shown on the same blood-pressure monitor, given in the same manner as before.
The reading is 91 mmHg
